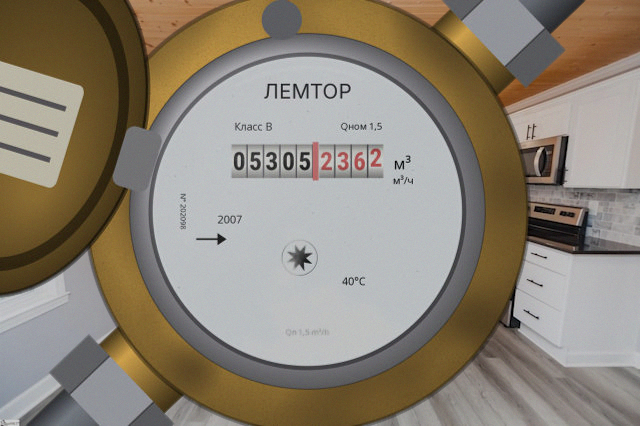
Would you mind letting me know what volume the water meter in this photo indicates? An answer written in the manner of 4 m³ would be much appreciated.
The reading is 5305.2362 m³
